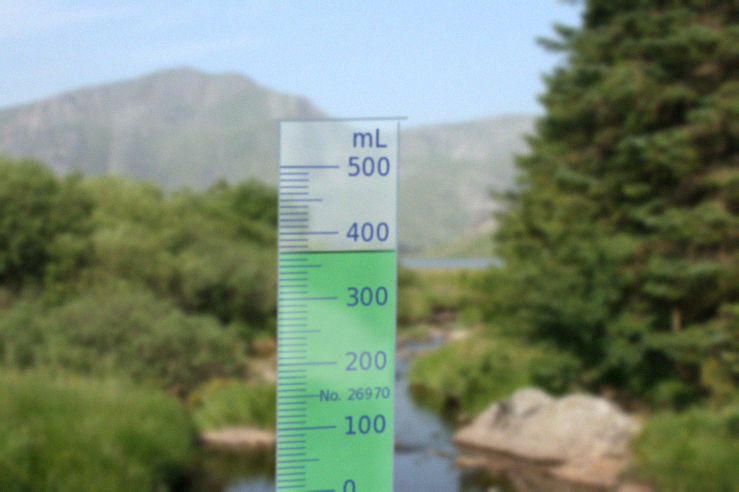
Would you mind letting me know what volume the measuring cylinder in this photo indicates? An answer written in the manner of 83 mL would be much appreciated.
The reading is 370 mL
